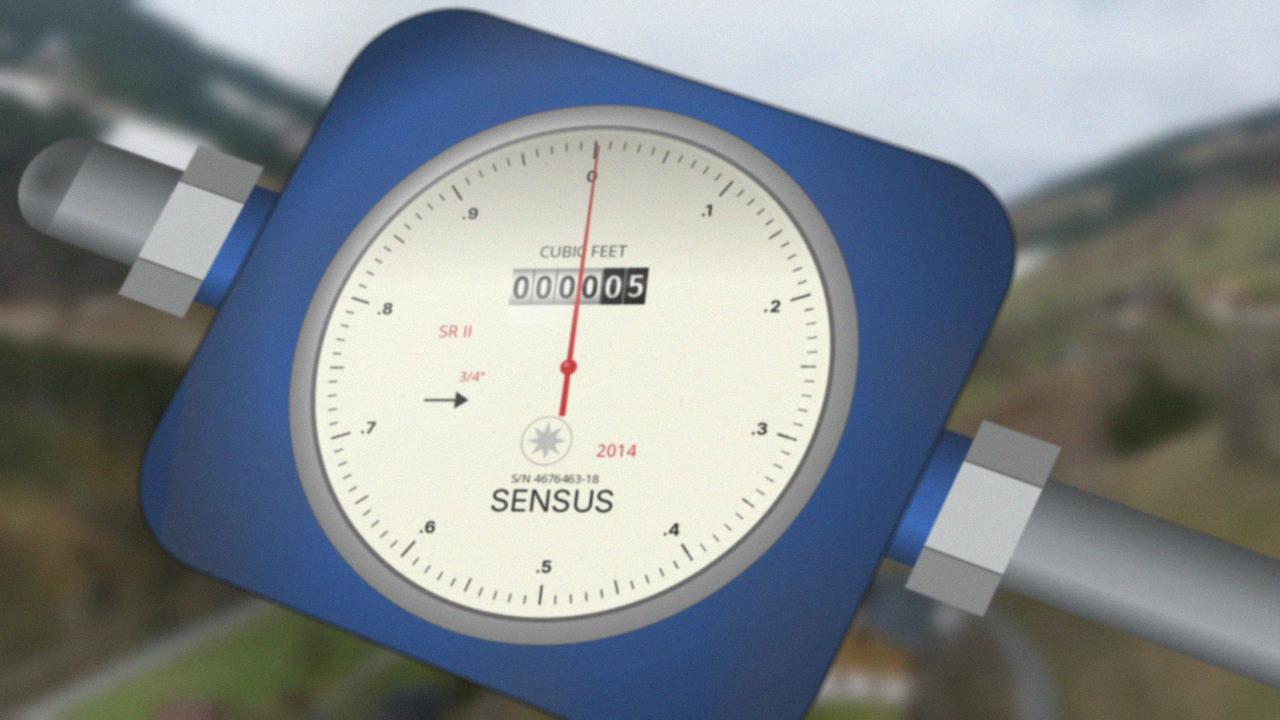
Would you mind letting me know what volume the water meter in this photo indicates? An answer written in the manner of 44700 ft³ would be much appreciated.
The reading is 5.00 ft³
